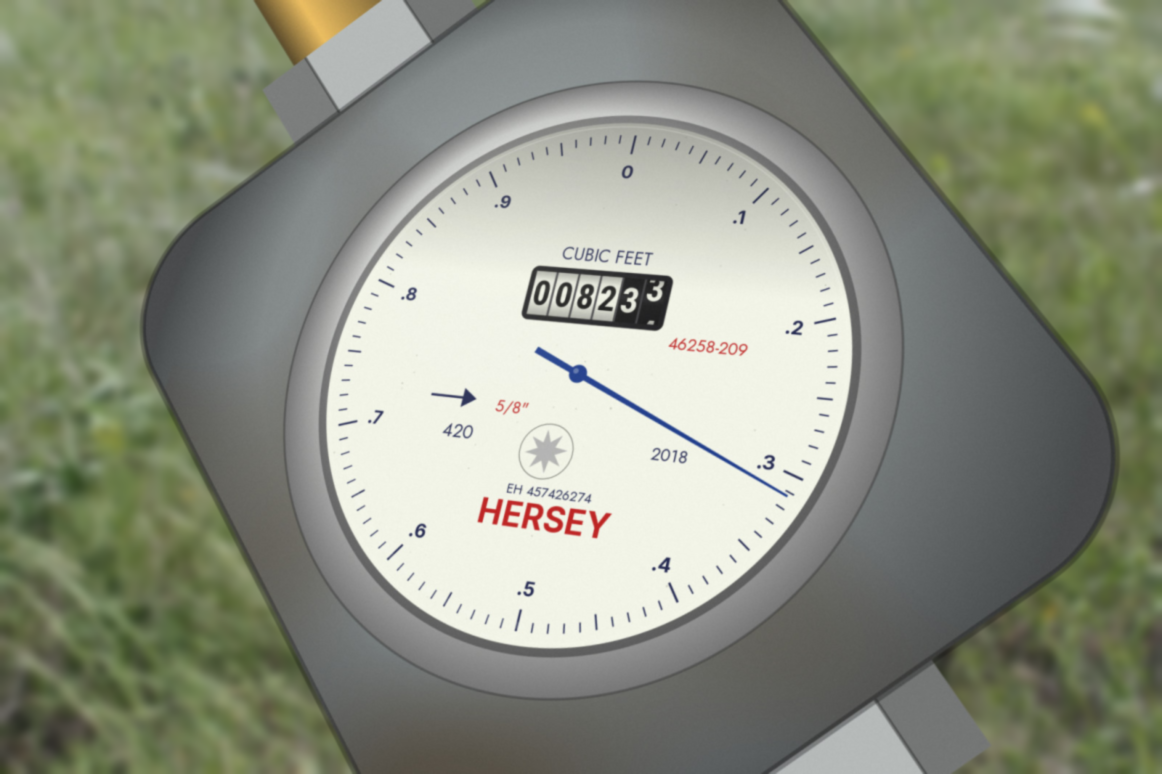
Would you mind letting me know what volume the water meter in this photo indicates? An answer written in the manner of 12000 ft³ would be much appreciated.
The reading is 8233.31 ft³
